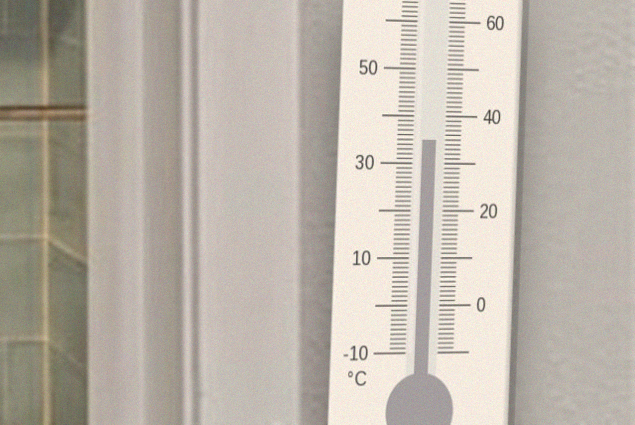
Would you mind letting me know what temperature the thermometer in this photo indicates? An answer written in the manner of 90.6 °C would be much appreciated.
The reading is 35 °C
